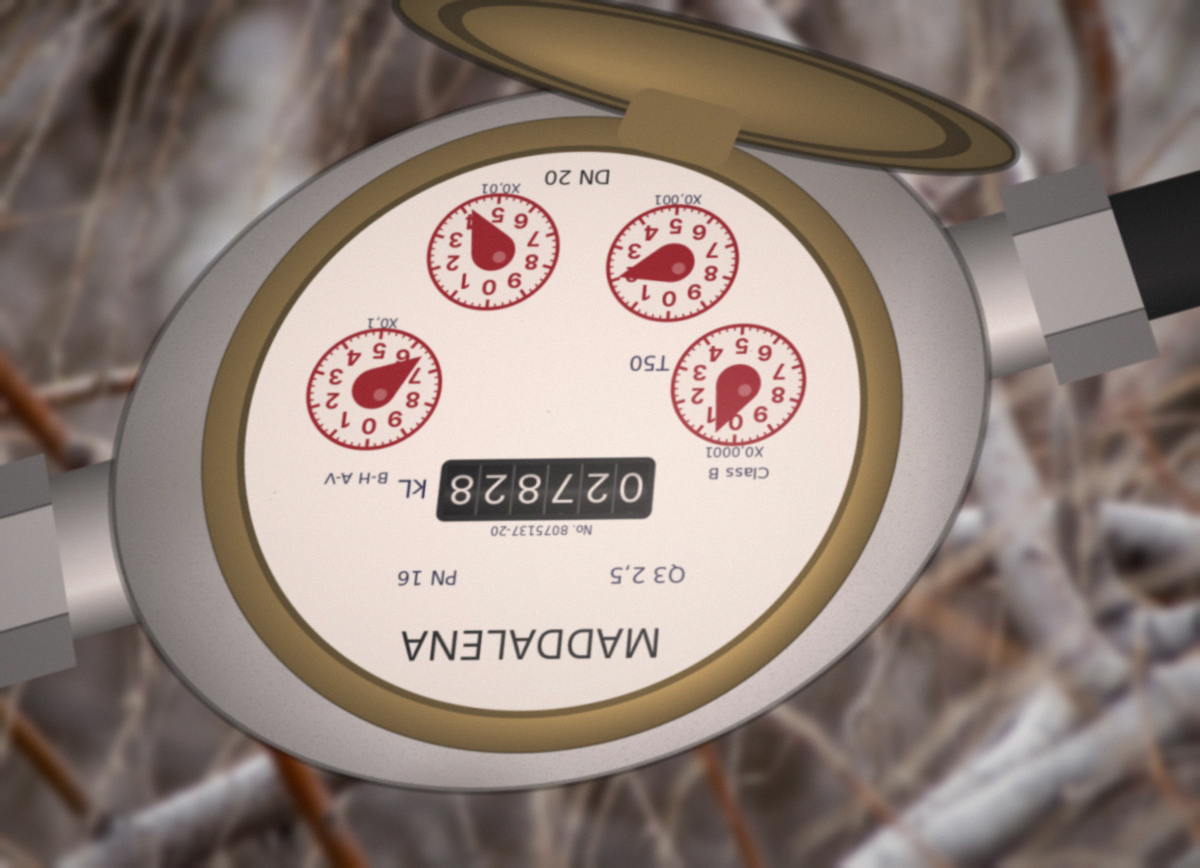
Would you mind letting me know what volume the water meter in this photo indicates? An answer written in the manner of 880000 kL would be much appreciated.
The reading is 27828.6420 kL
